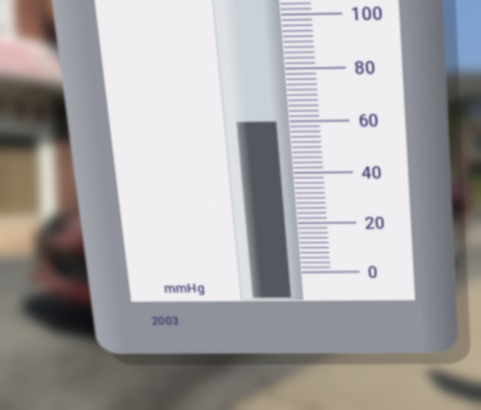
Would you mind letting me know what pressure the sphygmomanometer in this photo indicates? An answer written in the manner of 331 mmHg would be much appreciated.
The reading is 60 mmHg
